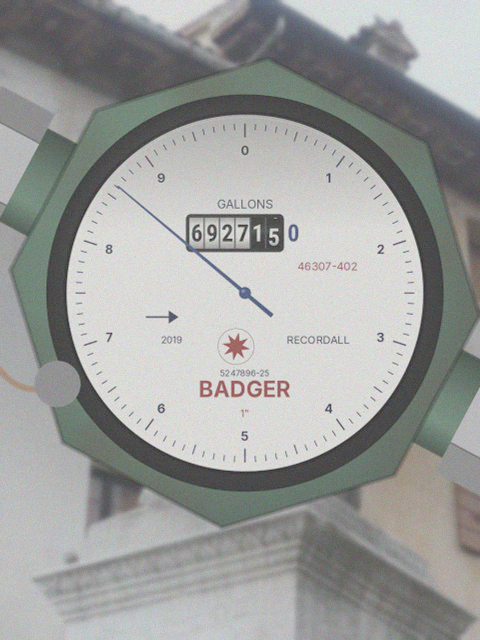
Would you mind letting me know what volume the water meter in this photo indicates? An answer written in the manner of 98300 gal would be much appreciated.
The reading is 6927148.6 gal
